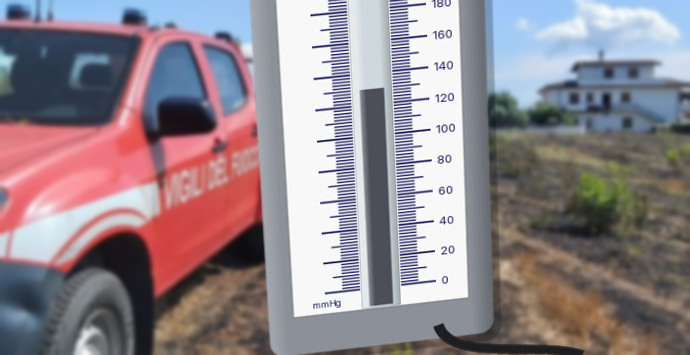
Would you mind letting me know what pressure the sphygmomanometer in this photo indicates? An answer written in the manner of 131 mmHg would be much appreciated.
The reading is 130 mmHg
